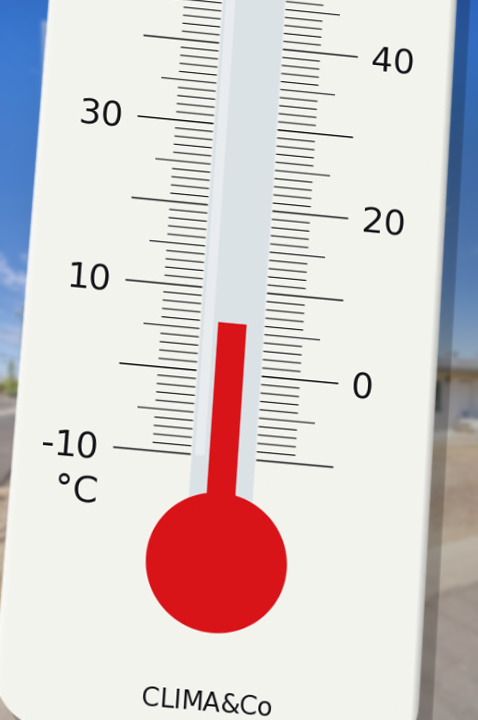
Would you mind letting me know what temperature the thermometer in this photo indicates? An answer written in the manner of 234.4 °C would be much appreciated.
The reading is 6 °C
